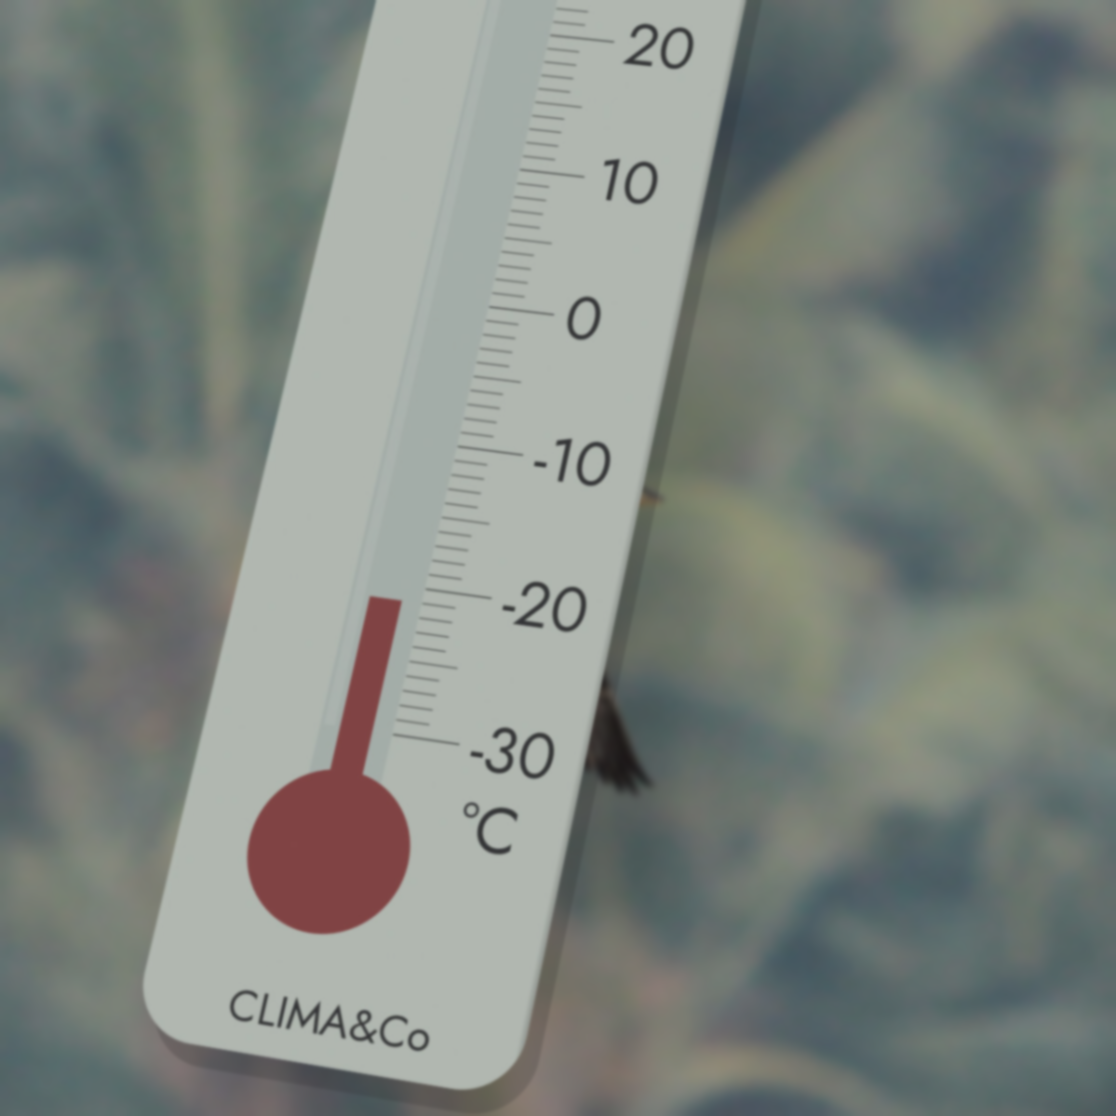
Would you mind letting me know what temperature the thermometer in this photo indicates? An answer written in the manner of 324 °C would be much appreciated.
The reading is -21 °C
